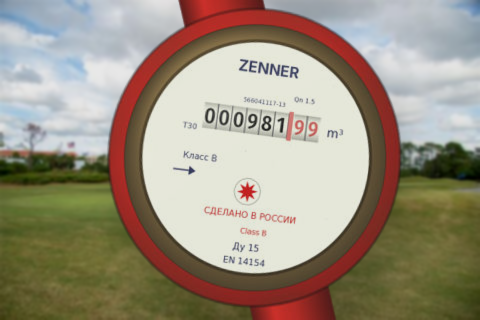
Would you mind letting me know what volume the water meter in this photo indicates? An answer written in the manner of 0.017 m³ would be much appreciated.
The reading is 981.99 m³
